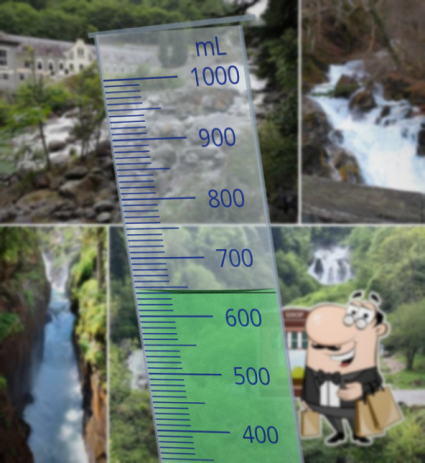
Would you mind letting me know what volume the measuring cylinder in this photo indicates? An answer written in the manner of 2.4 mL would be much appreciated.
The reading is 640 mL
